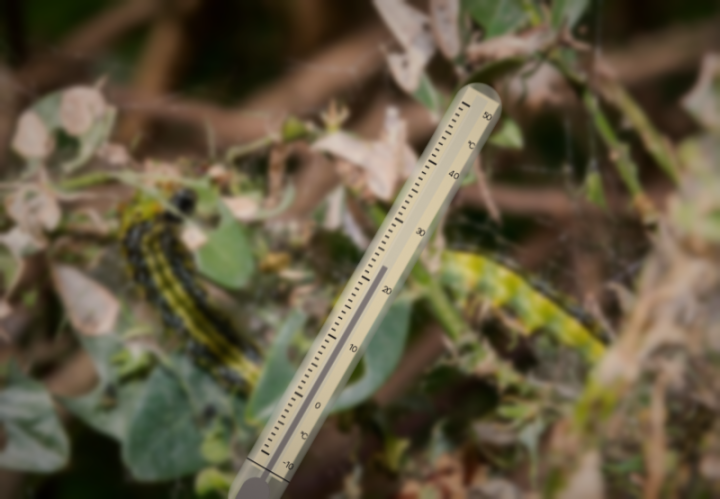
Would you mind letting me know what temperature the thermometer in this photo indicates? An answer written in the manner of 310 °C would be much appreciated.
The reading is 23 °C
